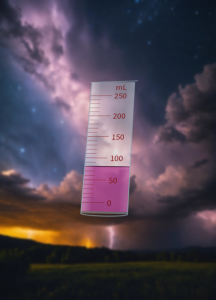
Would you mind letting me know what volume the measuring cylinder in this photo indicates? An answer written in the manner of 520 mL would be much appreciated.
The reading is 80 mL
